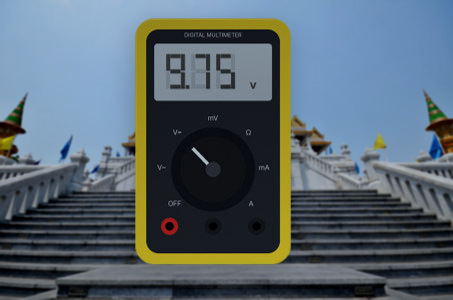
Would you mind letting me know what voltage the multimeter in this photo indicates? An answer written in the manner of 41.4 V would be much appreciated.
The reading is 9.75 V
